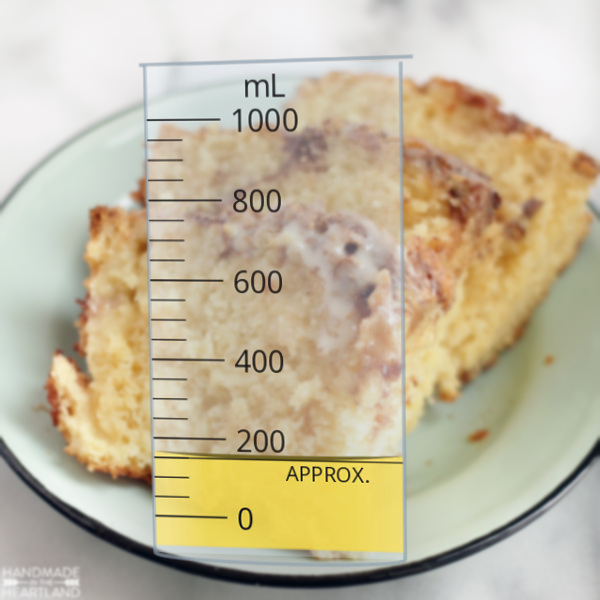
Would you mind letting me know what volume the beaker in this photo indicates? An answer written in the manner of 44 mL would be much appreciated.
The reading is 150 mL
